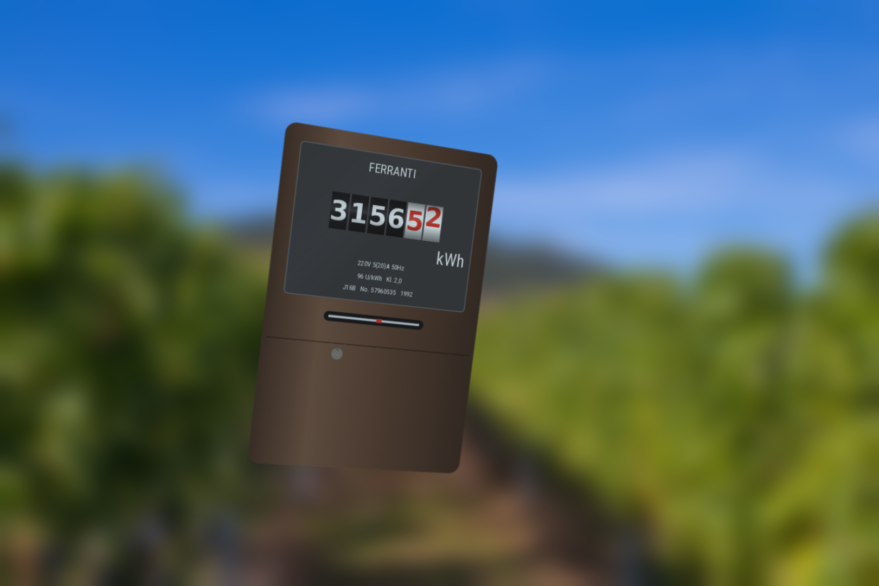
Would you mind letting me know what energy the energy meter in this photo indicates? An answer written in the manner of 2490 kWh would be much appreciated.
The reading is 3156.52 kWh
